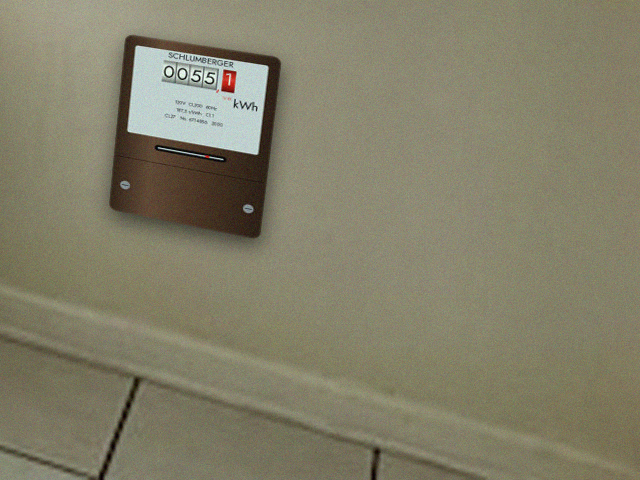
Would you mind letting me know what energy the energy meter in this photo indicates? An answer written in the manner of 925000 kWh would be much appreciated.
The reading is 55.1 kWh
